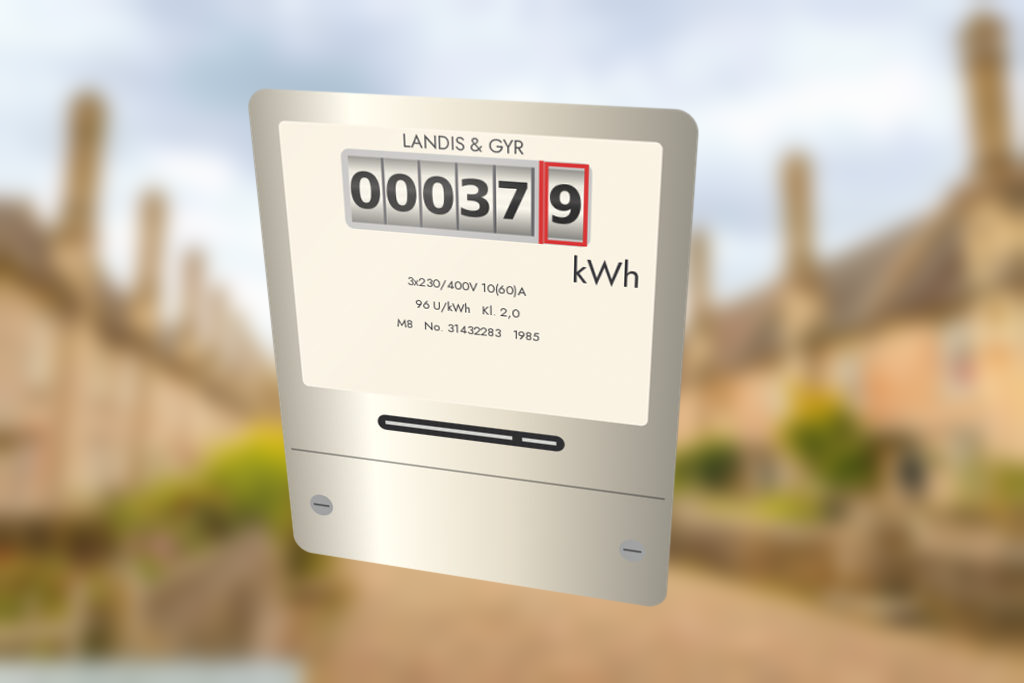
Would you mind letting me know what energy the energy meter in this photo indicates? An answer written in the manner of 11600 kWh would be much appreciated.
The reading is 37.9 kWh
